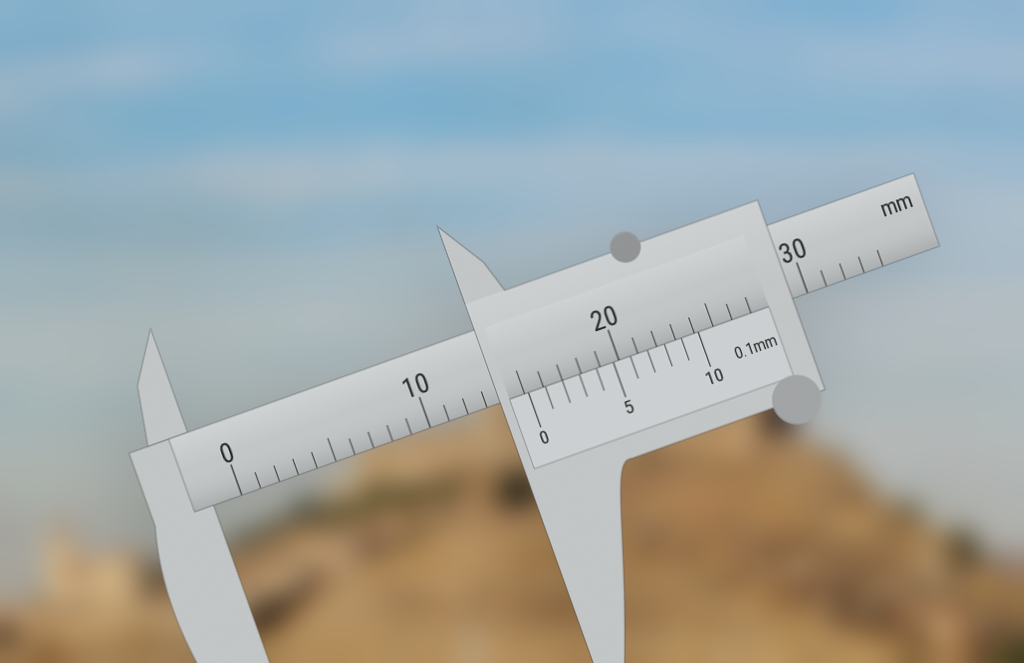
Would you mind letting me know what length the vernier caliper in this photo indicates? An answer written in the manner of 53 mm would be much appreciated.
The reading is 15.2 mm
